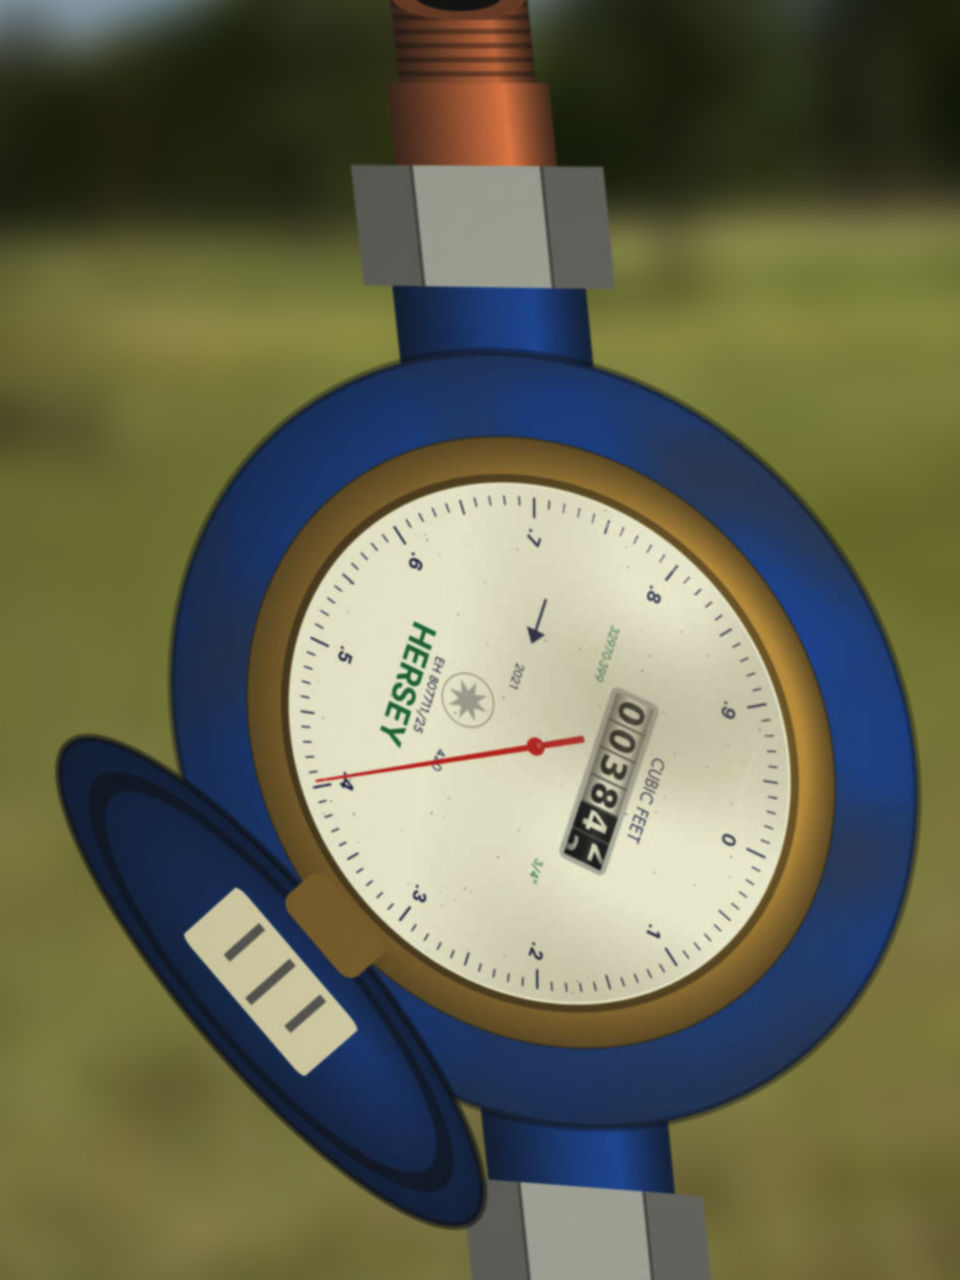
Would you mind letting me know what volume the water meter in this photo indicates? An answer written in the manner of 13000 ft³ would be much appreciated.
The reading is 3842.40 ft³
